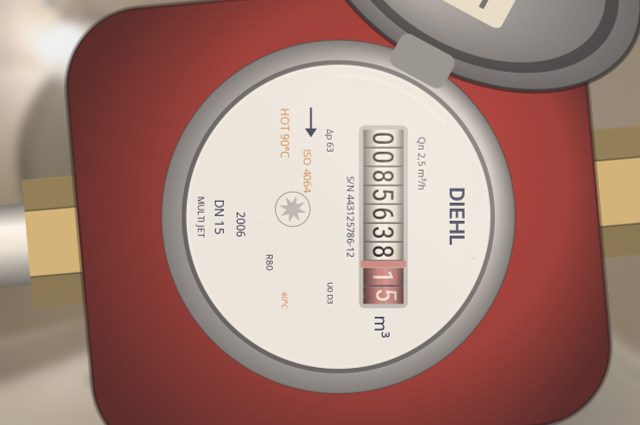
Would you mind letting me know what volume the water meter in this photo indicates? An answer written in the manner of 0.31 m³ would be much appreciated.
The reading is 85638.15 m³
